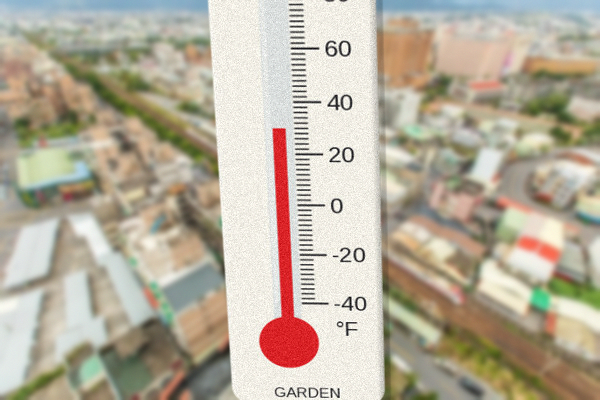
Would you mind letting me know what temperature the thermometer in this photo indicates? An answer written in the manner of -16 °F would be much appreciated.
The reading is 30 °F
